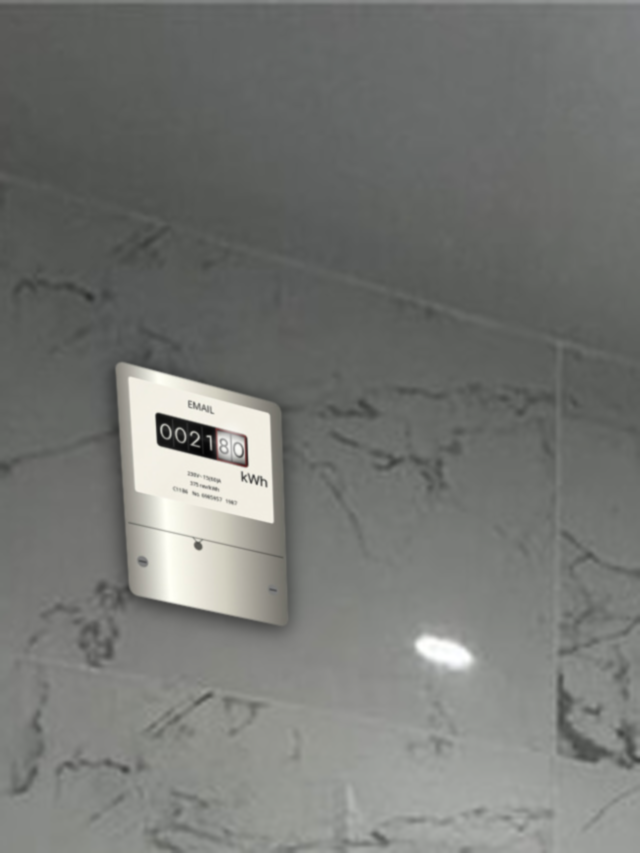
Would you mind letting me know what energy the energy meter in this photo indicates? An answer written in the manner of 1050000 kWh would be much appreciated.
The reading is 21.80 kWh
